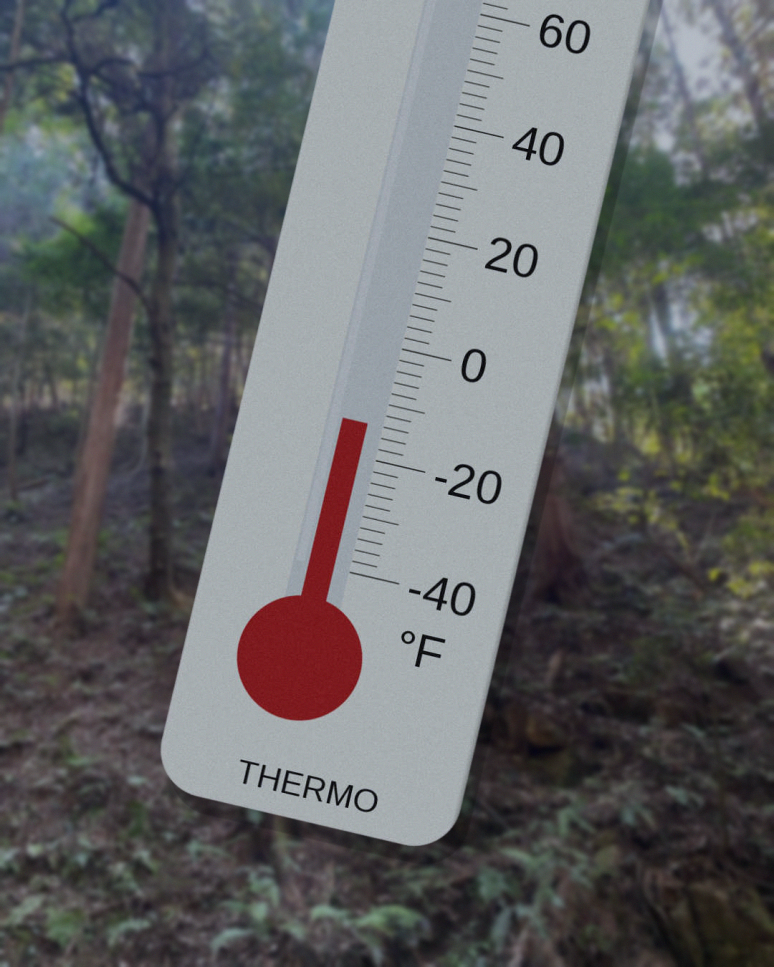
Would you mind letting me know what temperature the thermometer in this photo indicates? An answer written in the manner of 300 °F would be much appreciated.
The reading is -14 °F
